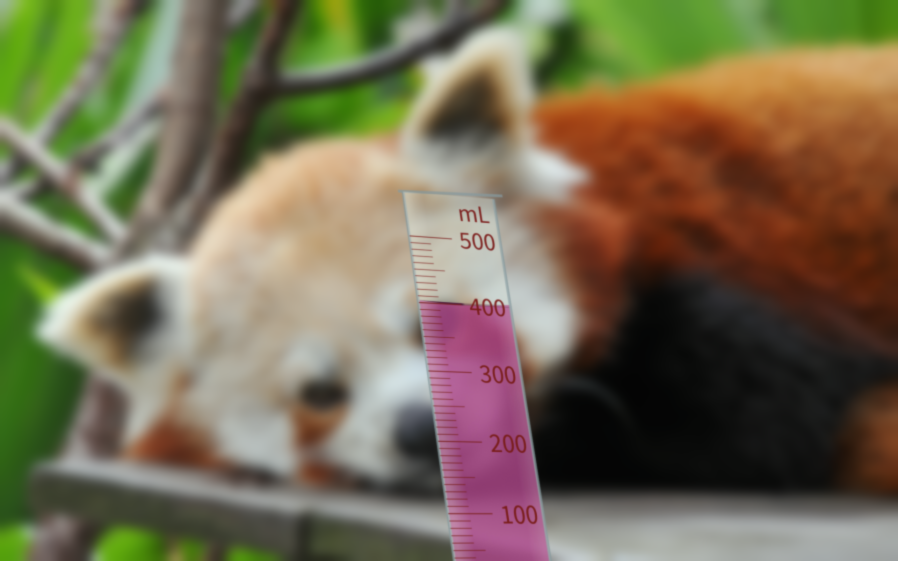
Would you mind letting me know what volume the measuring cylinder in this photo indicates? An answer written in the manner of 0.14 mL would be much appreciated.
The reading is 400 mL
